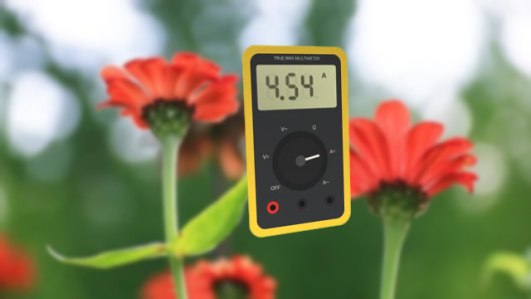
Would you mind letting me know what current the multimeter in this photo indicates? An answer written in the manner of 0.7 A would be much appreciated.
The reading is 4.54 A
